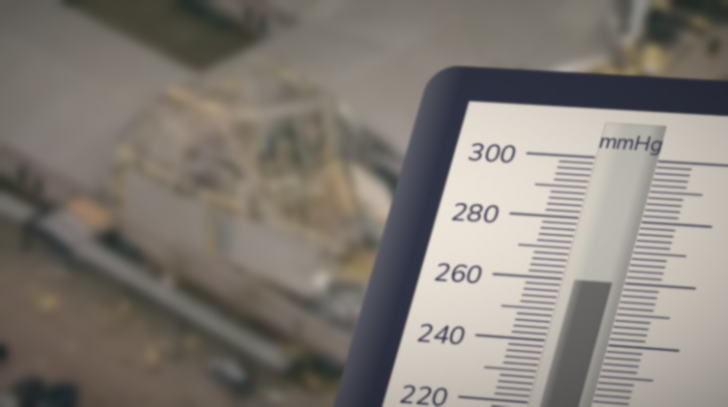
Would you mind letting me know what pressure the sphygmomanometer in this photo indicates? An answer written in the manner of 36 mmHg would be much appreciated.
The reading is 260 mmHg
